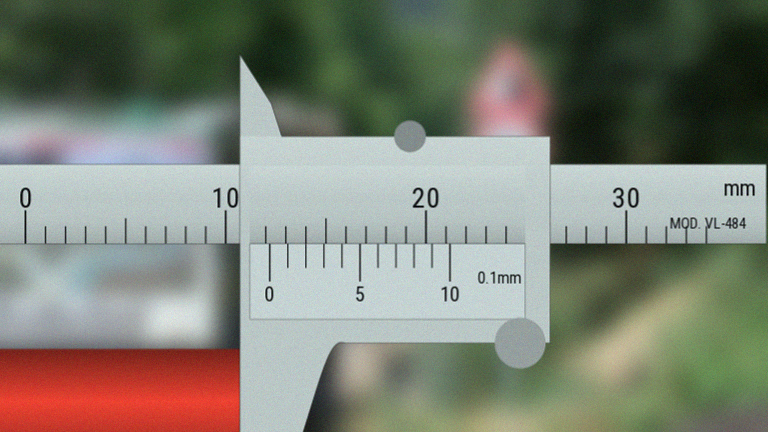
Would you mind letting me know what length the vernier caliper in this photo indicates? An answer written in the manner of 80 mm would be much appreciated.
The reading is 12.2 mm
